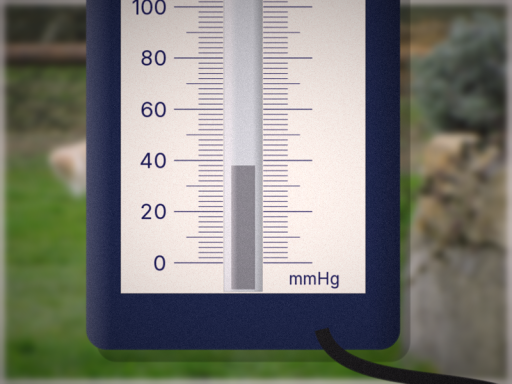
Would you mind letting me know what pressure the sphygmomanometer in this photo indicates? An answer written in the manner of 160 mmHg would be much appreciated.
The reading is 38 mmHg
